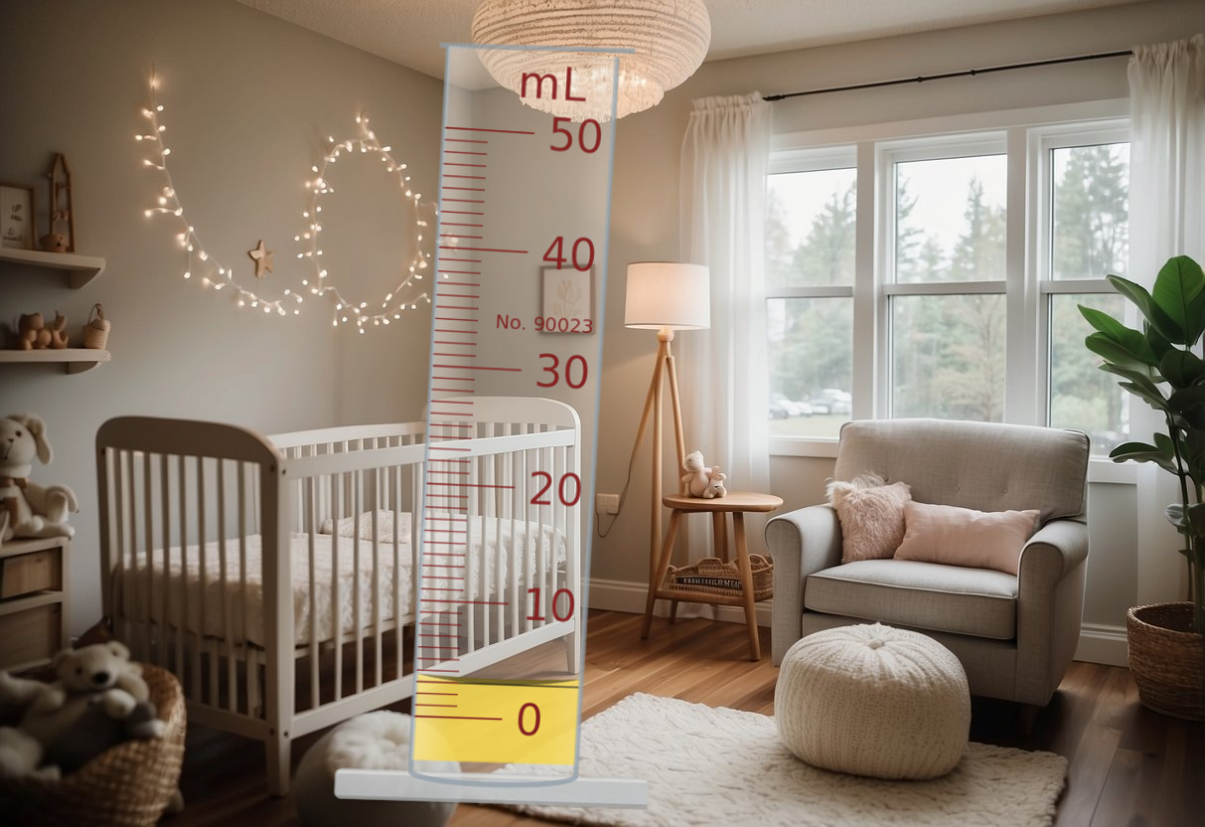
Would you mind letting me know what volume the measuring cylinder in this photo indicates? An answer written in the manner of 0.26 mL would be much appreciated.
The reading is 3 mL
